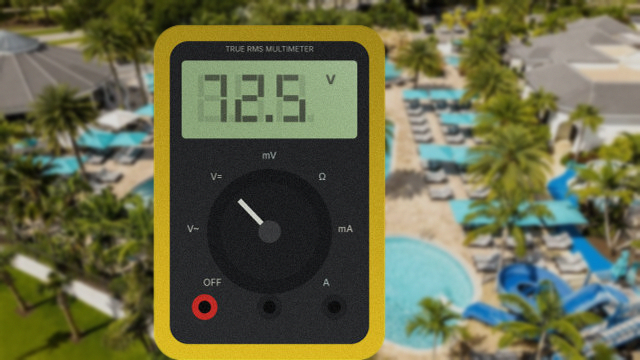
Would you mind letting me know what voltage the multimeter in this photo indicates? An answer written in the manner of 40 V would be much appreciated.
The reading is 72.5 V
